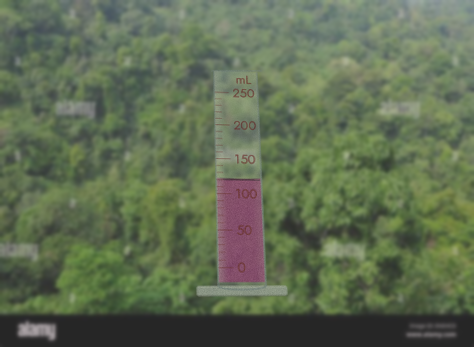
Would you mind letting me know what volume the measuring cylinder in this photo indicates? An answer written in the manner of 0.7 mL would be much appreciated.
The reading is 120 mL
